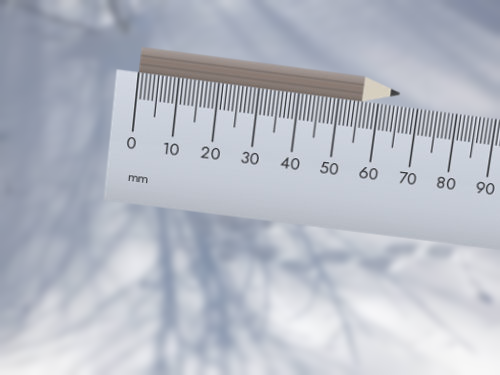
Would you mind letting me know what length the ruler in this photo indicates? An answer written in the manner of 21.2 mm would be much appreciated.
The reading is 65 mm
